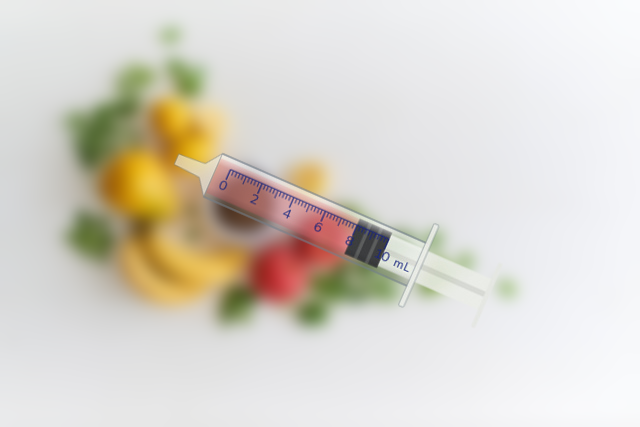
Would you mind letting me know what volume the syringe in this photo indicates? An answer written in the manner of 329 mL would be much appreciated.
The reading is 8 mL
